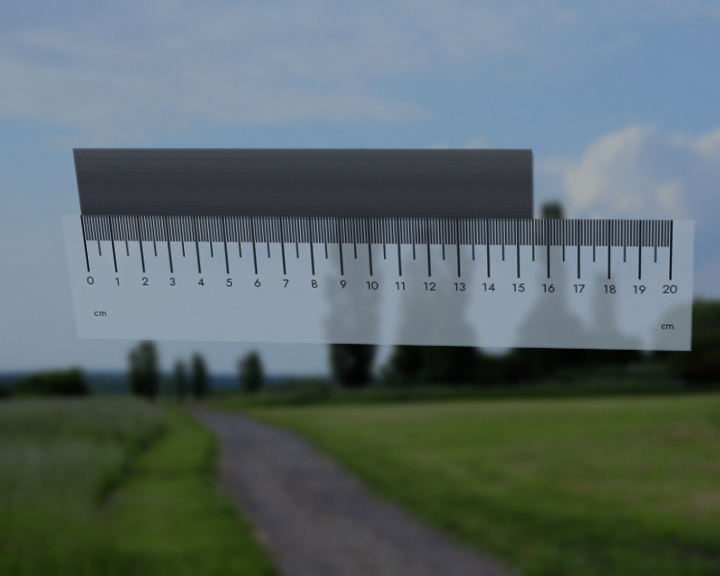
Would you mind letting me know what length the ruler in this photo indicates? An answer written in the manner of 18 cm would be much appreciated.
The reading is 15.5 cm
